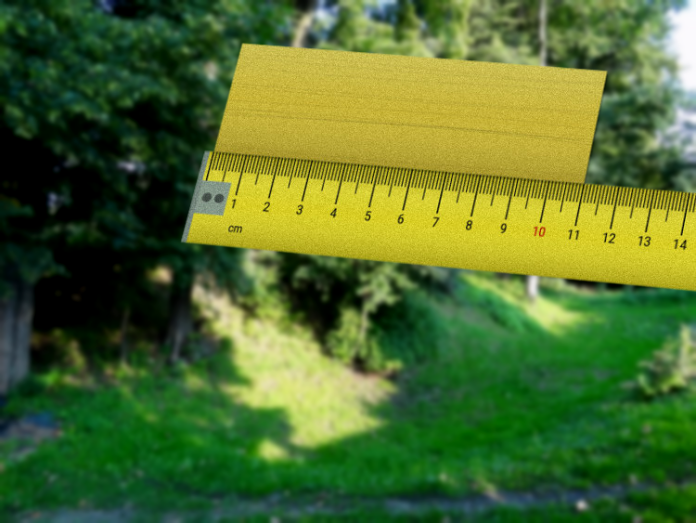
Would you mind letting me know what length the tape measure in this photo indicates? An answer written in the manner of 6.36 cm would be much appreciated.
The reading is 11 cm
